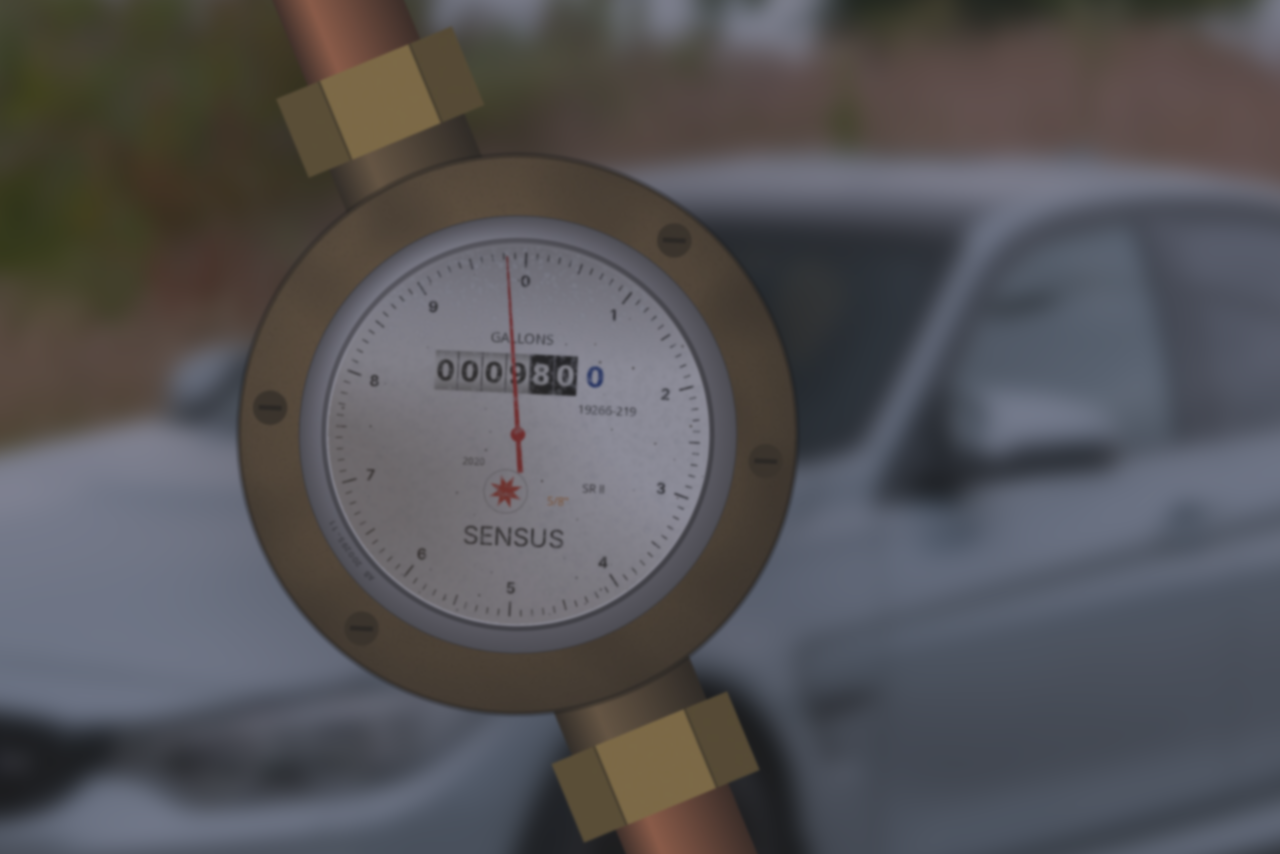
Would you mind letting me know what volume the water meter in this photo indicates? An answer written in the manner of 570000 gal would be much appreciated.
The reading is 9799.8 gal
